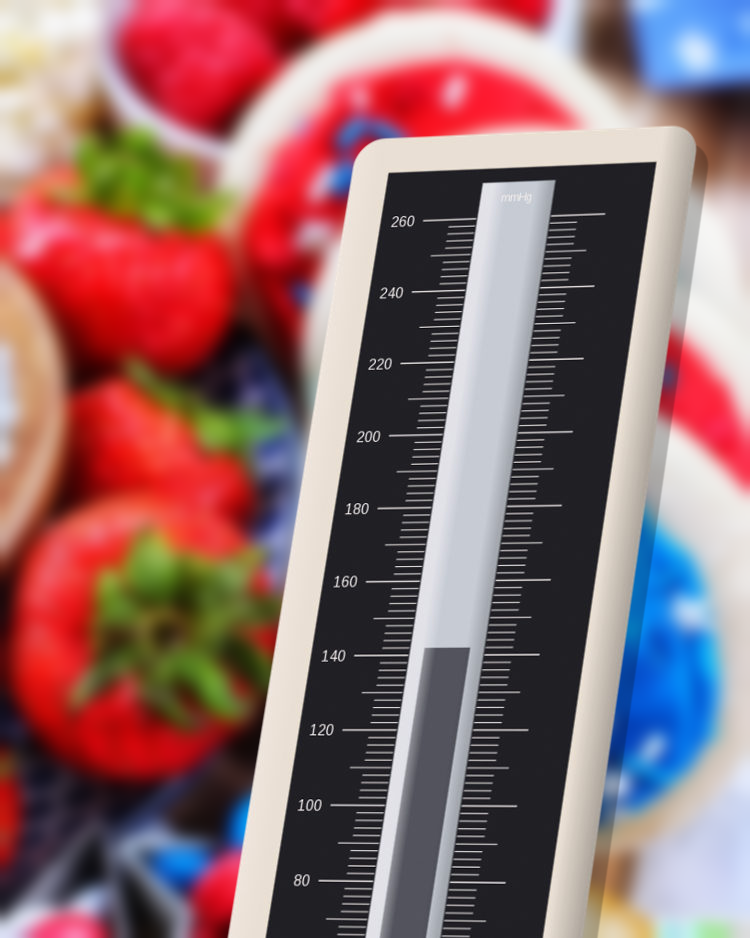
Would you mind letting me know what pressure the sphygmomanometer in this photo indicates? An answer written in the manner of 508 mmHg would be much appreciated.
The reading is 142 mmHg
